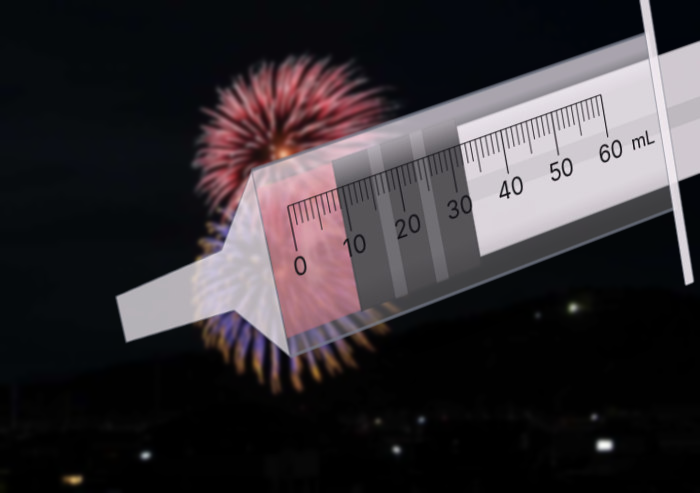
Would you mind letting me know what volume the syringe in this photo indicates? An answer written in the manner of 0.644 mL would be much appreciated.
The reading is 9 mL
